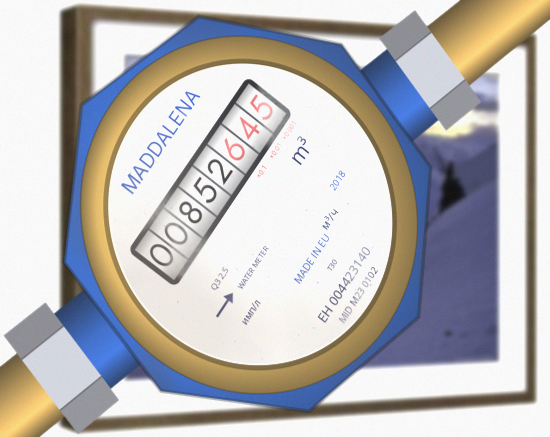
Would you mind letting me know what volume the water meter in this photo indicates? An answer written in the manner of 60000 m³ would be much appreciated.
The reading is 852.645 m³
